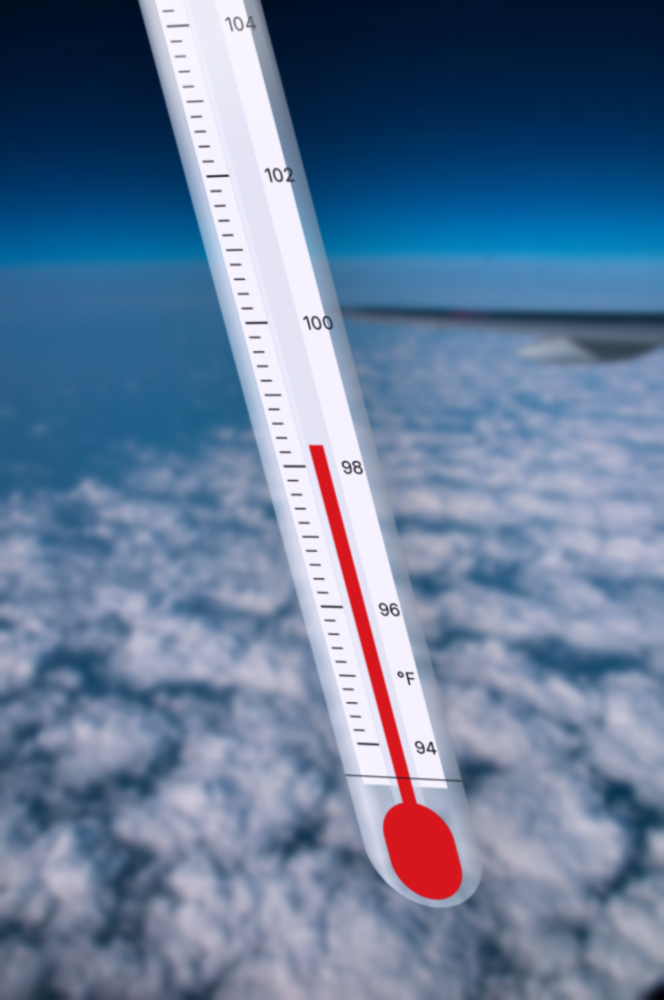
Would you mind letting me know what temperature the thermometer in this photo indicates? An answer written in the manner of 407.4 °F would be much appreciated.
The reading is 98.3 °F
